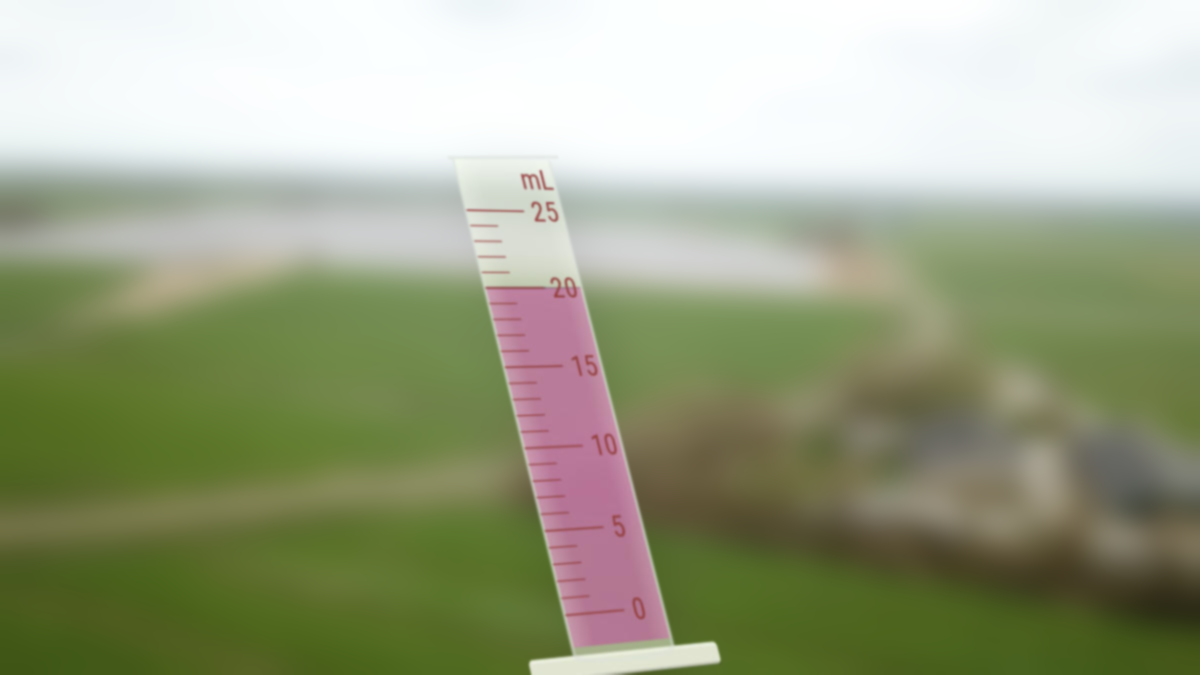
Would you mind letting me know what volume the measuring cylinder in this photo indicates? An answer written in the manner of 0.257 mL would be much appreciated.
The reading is 20 mL
